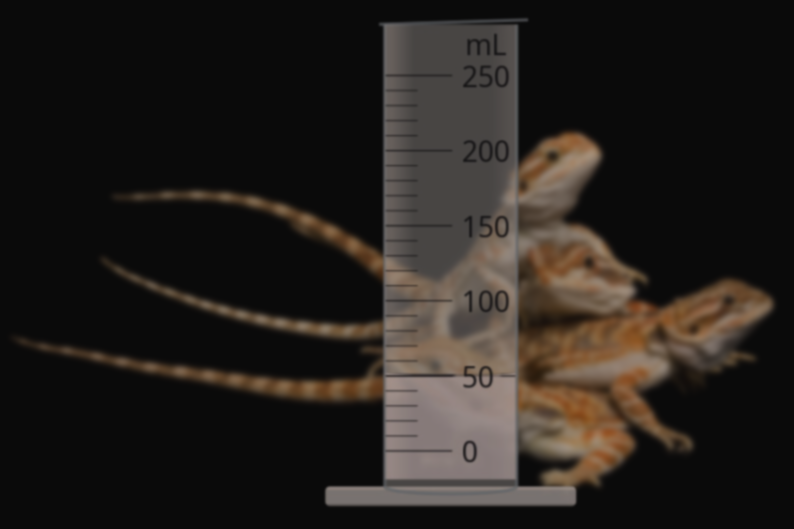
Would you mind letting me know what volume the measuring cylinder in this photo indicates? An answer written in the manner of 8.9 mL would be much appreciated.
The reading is 50 mL
